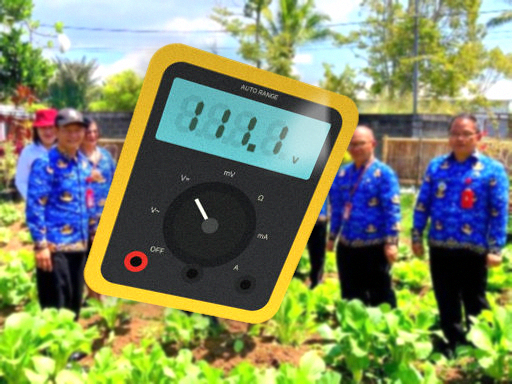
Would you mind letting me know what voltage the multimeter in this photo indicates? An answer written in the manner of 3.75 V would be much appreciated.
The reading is 111.1 V
